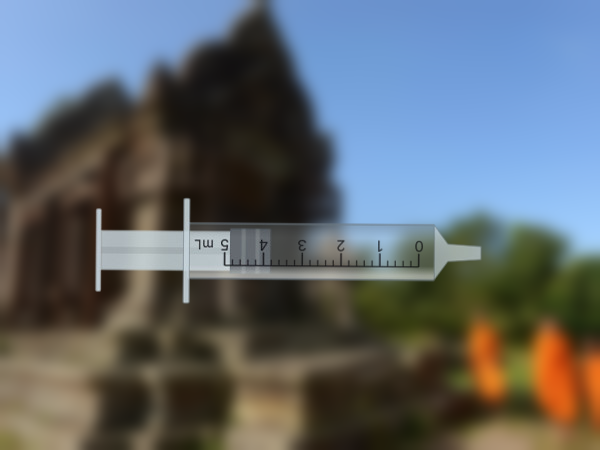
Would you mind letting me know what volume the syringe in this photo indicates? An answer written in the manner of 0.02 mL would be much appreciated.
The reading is 3.8 mL
